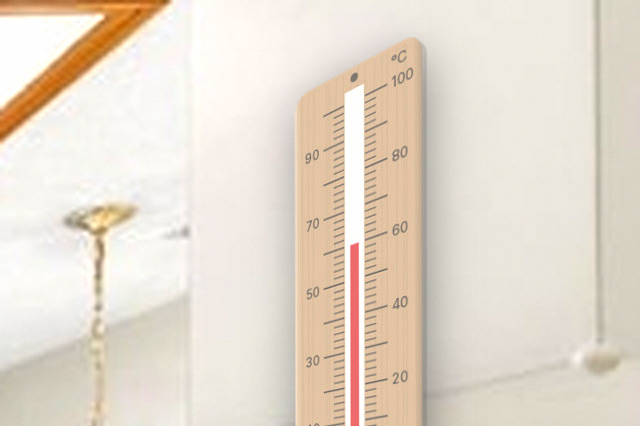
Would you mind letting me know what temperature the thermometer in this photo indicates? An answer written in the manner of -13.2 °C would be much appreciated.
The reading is 60 °C
